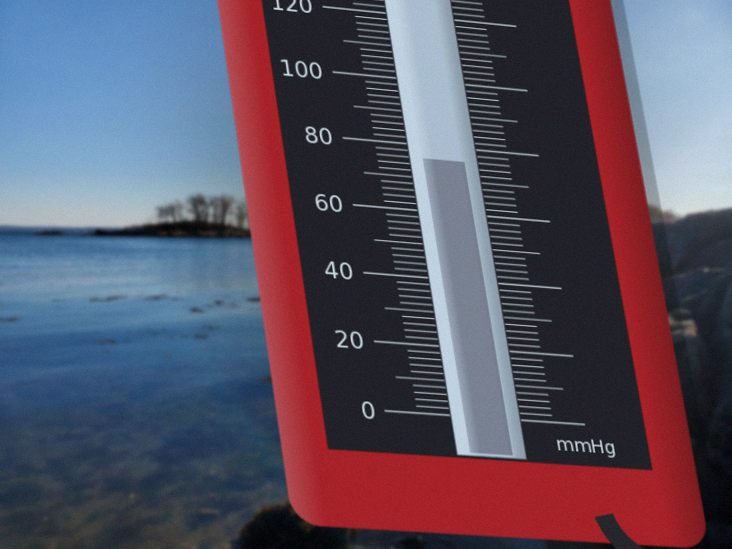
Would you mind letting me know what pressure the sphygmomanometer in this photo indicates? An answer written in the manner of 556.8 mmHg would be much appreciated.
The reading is 76 mmHg
